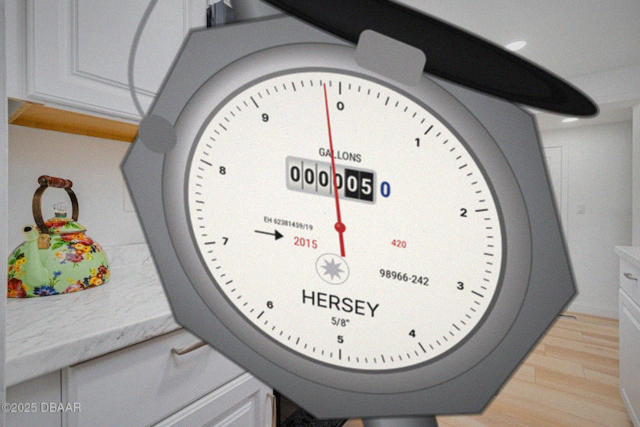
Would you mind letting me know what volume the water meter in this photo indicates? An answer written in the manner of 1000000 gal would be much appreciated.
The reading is 49.8 gal
